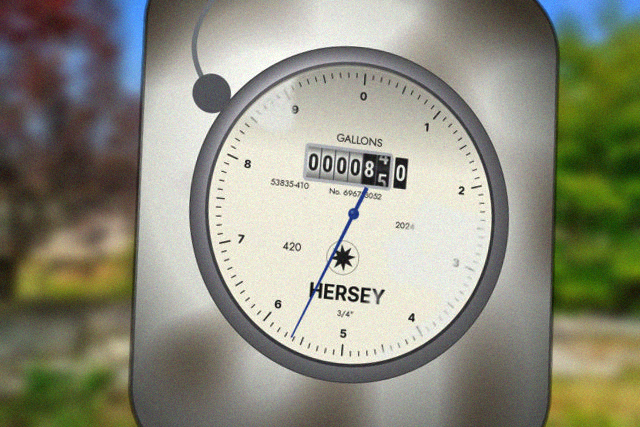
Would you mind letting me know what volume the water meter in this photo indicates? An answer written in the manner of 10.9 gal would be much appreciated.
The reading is 845.6 gal
